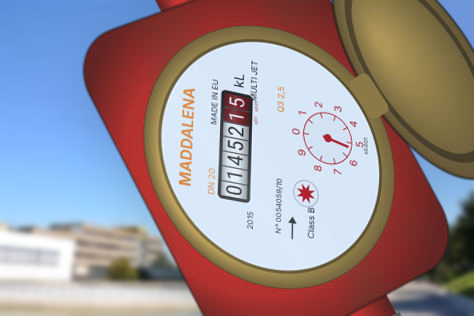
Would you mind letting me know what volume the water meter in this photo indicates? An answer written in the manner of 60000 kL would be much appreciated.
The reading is 1452.155 kL
